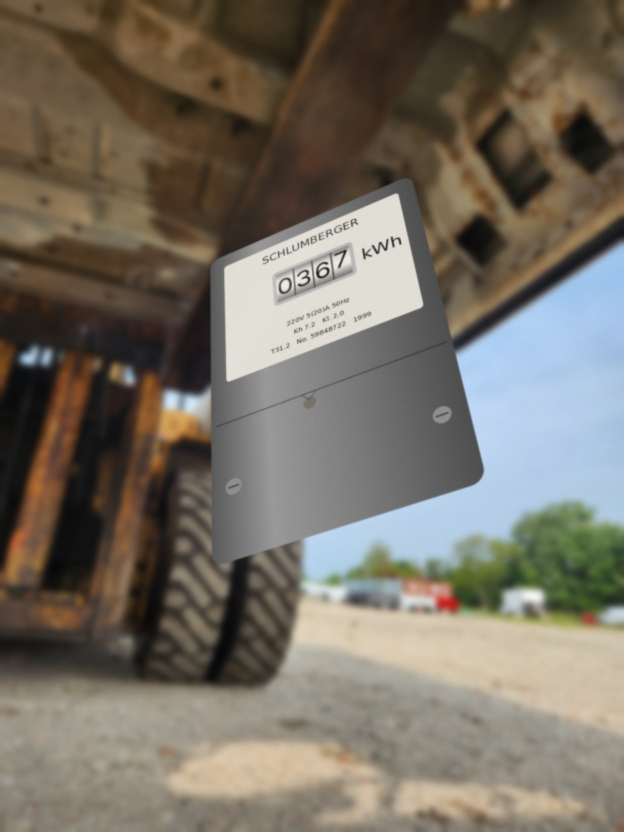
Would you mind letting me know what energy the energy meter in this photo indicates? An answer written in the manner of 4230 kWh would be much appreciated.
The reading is 367 kWh
